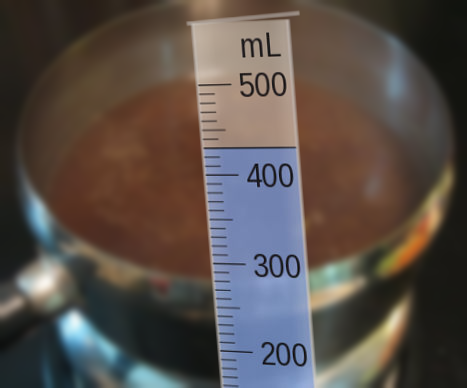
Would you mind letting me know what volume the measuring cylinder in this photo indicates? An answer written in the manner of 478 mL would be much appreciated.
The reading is 430 mL
